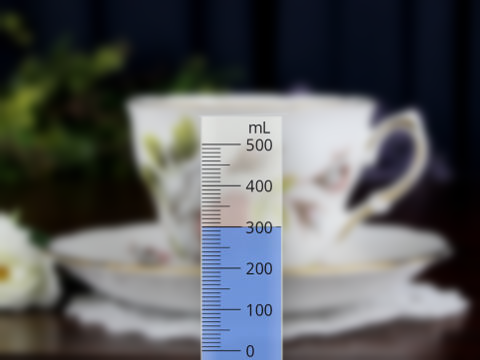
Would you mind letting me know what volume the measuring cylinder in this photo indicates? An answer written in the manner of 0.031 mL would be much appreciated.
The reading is 300 mL
